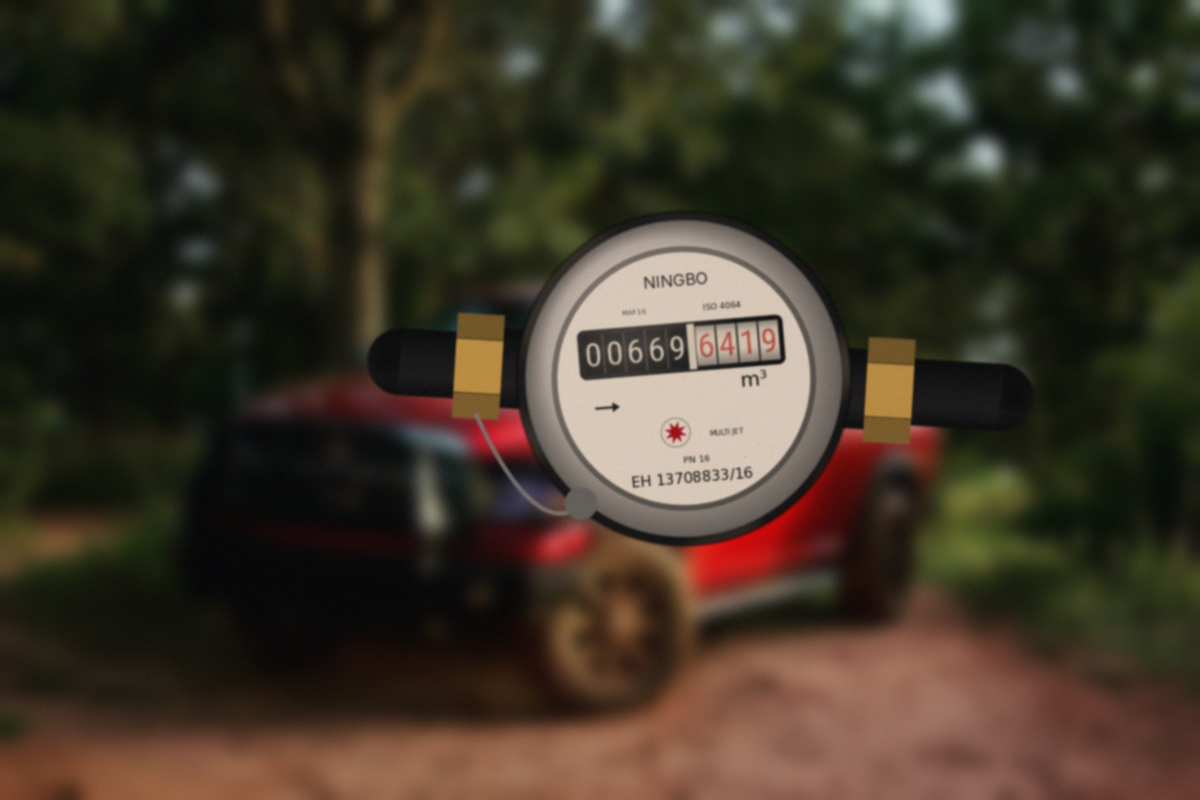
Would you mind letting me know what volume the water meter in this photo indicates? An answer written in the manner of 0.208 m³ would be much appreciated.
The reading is 669.6419 m³
